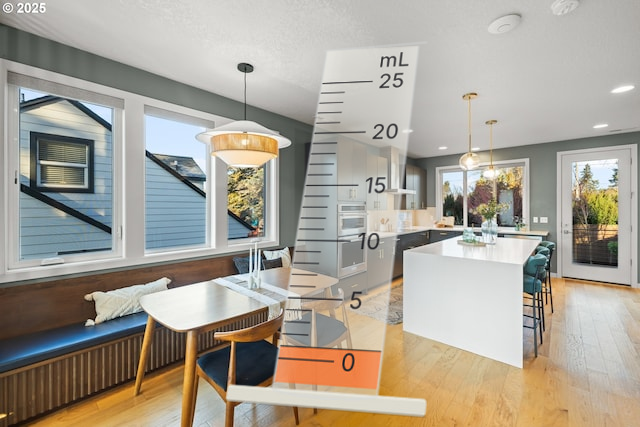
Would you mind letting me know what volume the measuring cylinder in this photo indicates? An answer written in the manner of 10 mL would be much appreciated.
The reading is 1 mL
